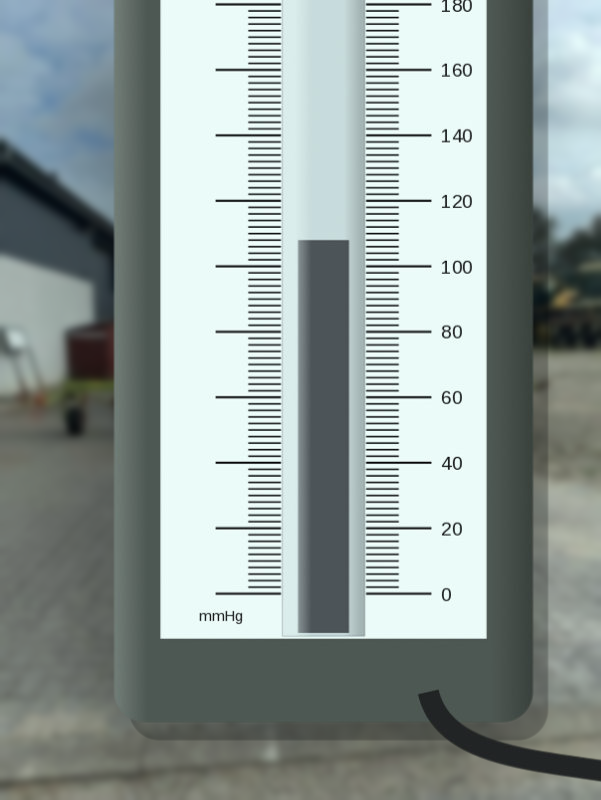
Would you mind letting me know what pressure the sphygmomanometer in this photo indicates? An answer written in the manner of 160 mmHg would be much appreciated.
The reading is 108 mmHg
